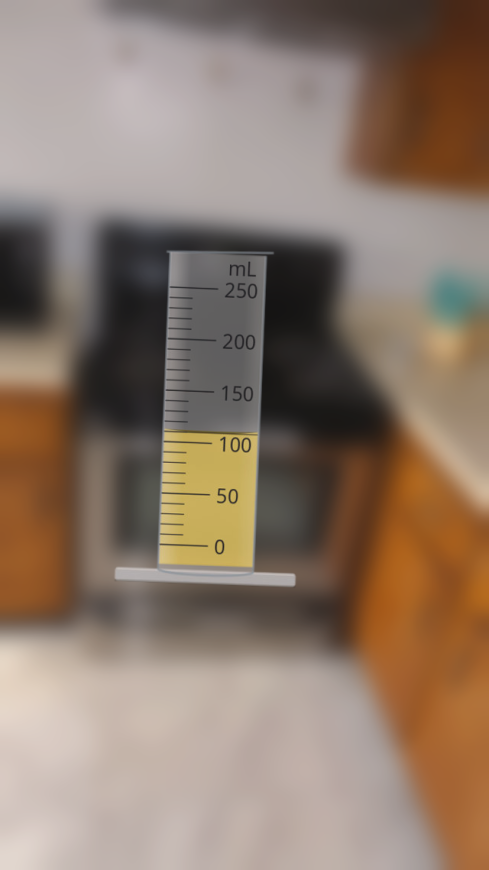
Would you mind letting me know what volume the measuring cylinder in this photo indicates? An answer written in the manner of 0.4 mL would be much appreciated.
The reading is 110 mL
